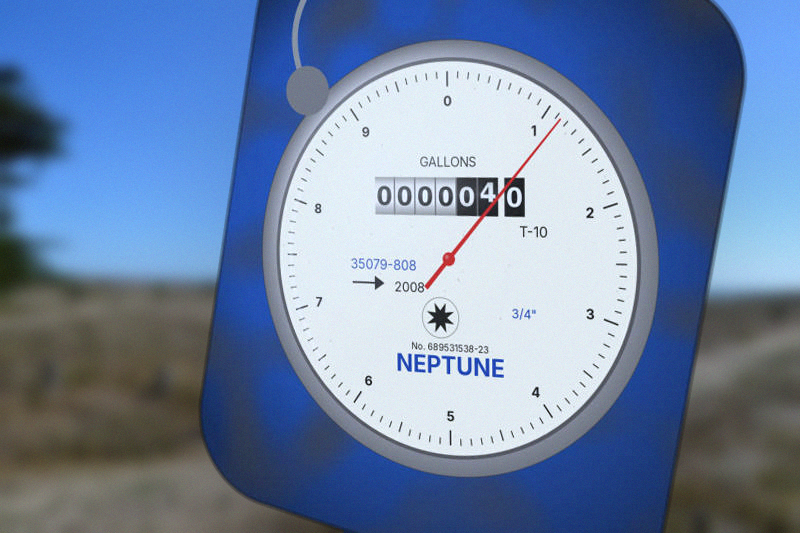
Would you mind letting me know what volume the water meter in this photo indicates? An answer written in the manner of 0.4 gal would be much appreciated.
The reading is 41.1 gal
